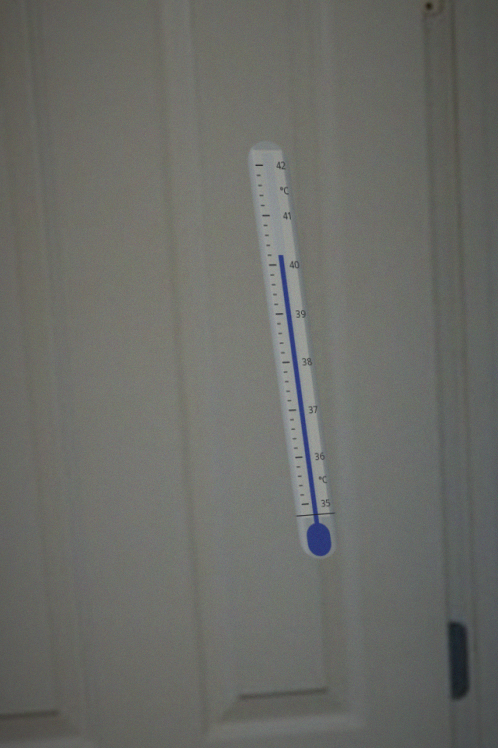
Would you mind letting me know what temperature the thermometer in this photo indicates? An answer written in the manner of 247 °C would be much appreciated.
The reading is 40.2 °C
